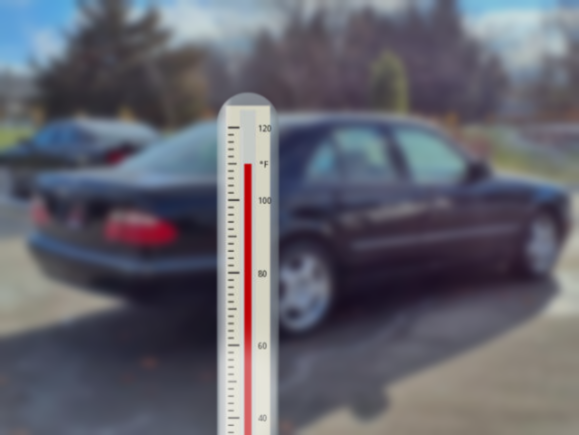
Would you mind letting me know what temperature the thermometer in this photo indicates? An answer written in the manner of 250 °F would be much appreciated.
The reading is 110 °F
